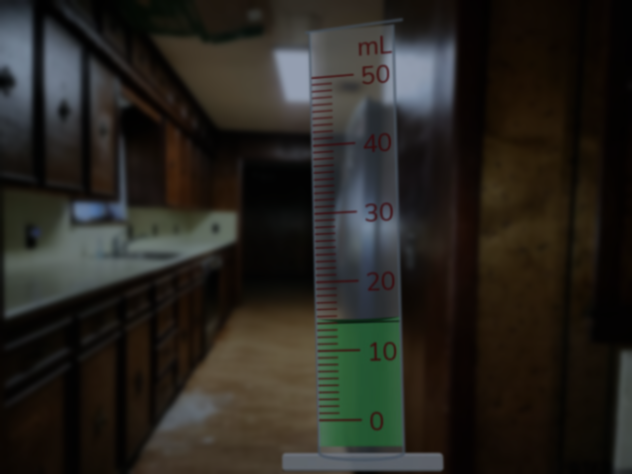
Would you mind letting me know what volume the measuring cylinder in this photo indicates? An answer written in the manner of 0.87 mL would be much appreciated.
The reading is 14 mL
